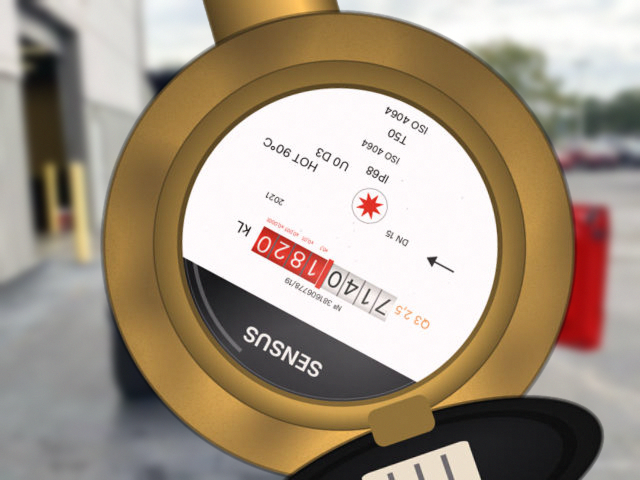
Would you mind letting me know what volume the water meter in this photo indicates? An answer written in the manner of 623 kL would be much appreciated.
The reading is 7140.1820 kL
